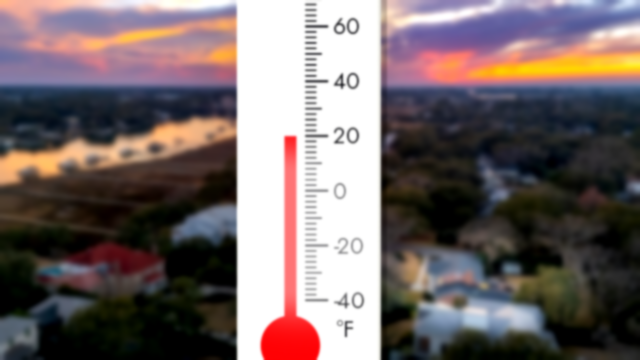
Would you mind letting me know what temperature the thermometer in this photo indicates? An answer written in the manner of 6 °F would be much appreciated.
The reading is 20 °F
